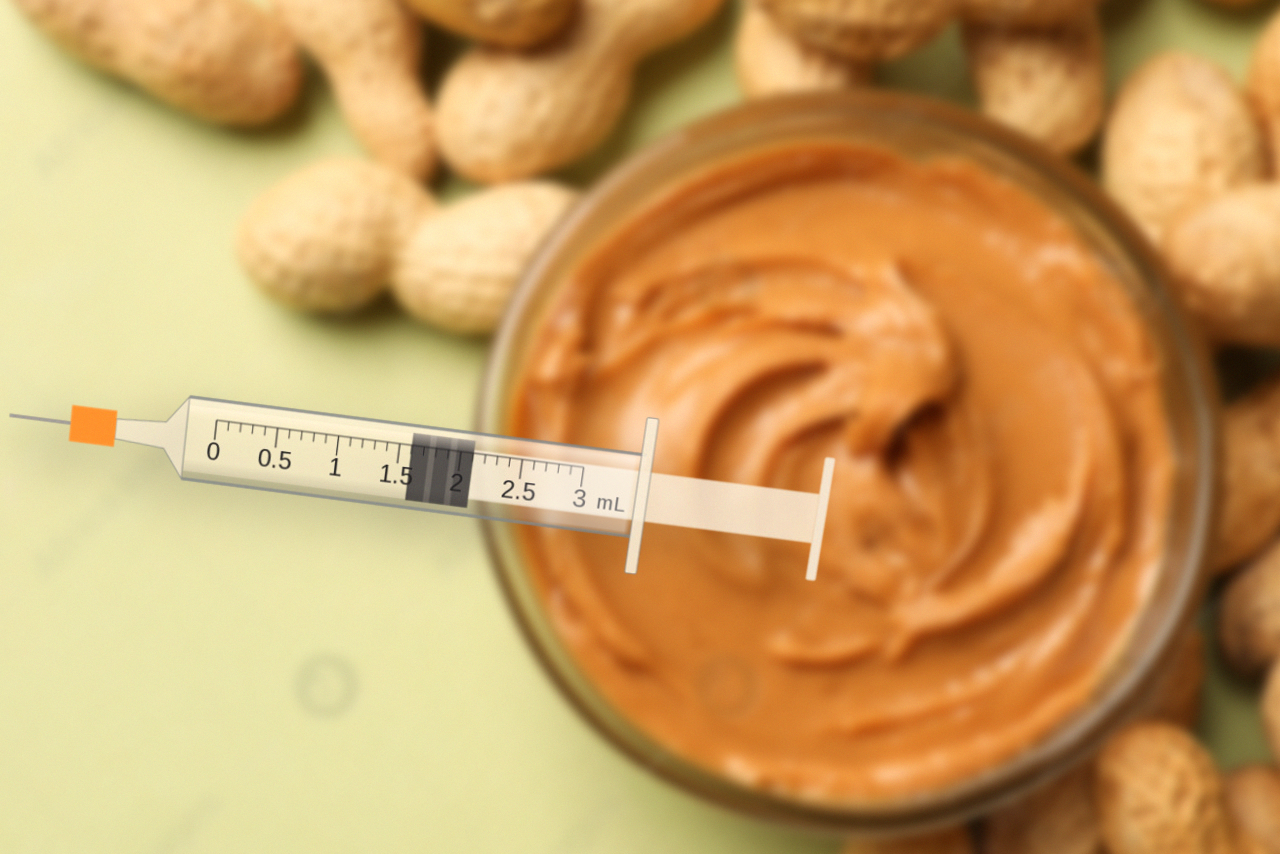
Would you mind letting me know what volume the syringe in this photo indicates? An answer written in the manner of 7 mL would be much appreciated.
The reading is 1.6 mL
